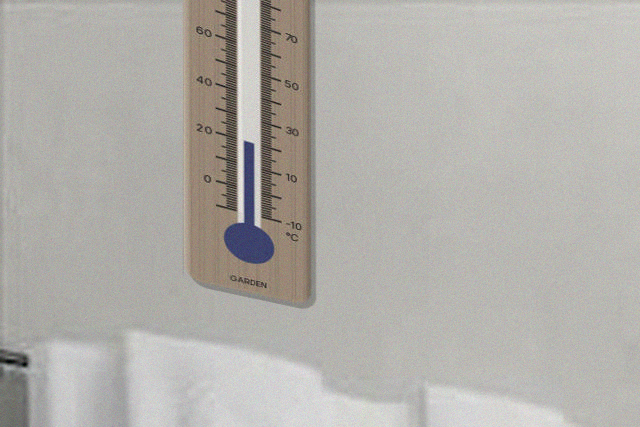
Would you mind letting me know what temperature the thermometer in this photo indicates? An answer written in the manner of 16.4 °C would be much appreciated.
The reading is 20 °C
